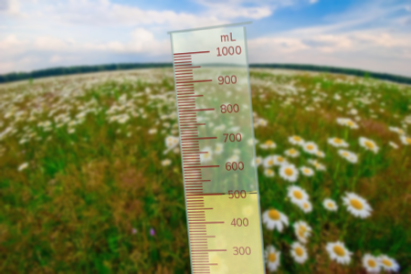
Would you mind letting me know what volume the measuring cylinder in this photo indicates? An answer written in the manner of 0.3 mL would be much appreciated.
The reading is 500 mL
